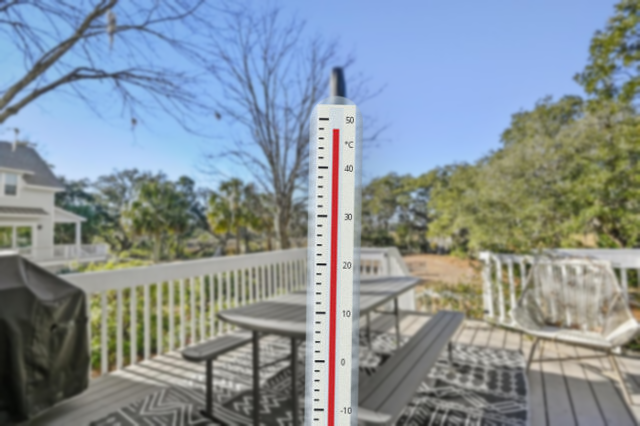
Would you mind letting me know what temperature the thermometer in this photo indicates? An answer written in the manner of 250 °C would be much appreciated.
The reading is 48 °C
